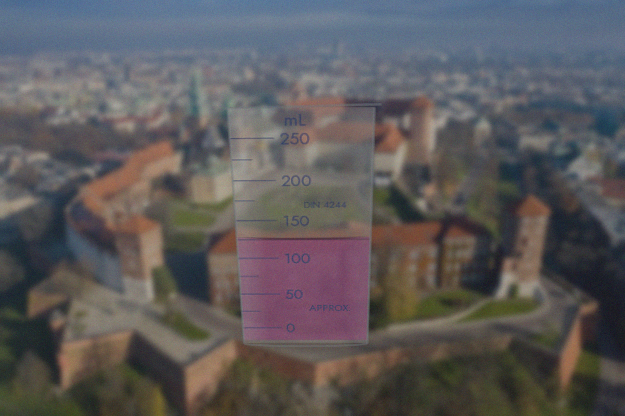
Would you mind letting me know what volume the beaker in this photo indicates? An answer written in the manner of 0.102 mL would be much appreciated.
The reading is 125 mL
